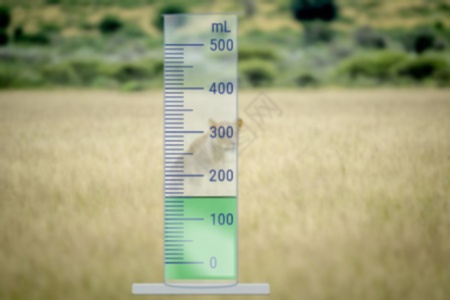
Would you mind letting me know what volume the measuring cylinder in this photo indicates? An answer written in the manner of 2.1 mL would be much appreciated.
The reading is 150 mL
